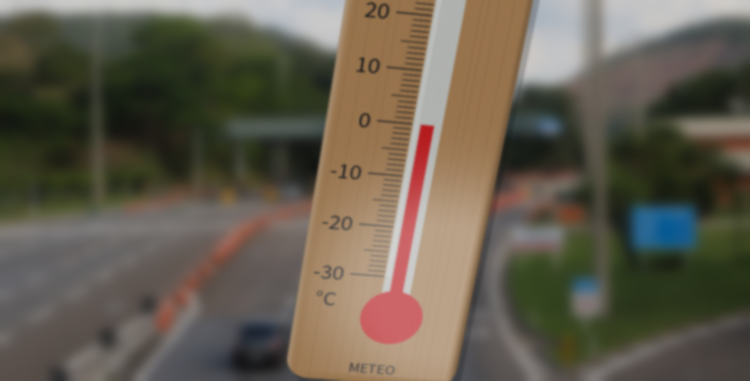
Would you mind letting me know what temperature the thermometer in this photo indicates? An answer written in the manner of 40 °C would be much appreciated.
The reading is 0 °C
